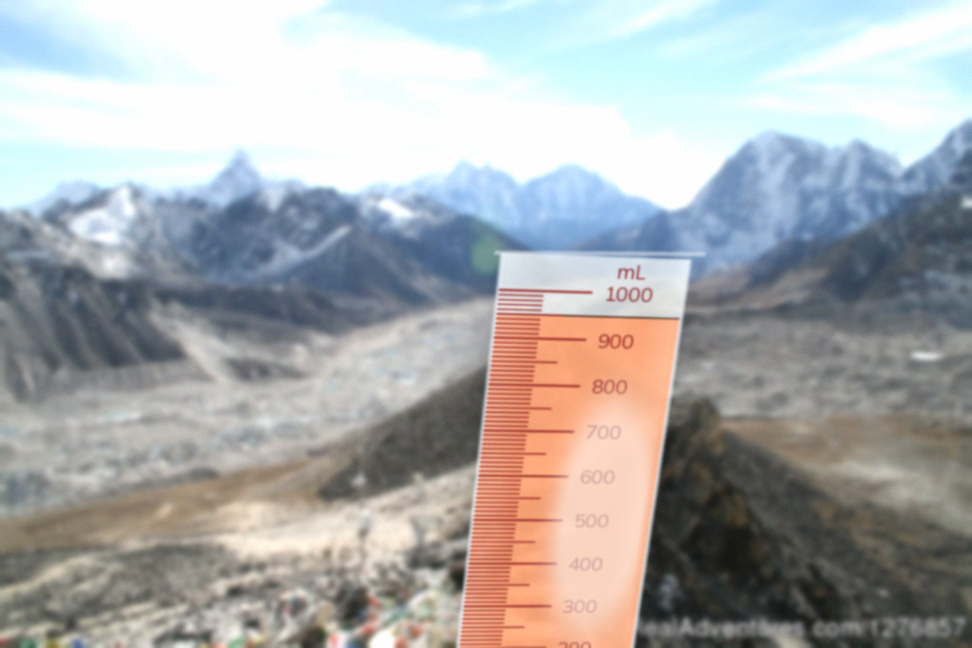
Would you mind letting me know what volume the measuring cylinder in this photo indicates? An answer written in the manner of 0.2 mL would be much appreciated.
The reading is 950 mL
